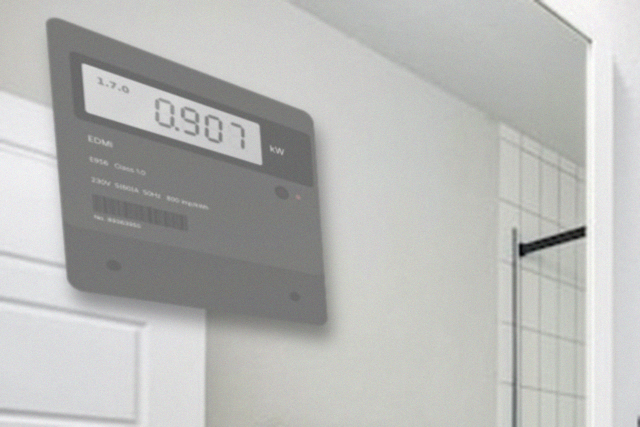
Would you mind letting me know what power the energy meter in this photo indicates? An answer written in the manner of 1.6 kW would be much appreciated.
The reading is 0.907 kW
